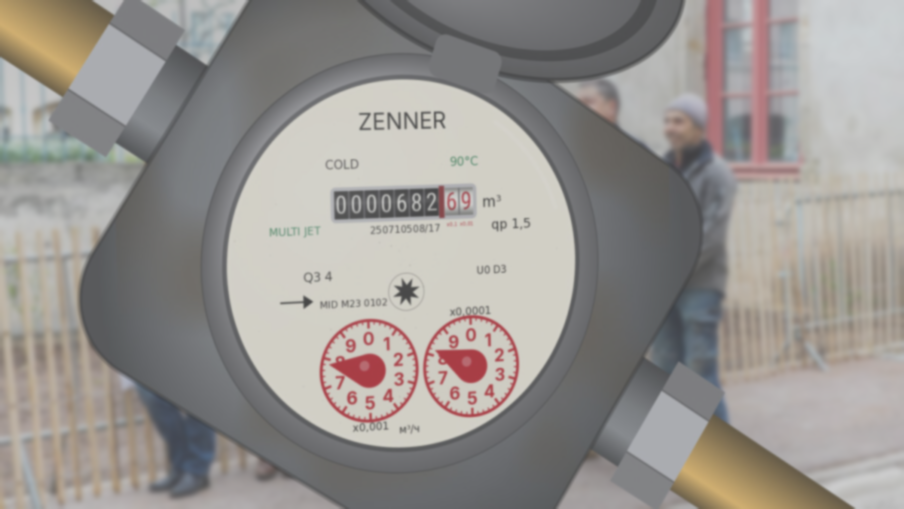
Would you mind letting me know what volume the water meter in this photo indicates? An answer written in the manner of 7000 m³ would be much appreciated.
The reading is 682.6978 m³
